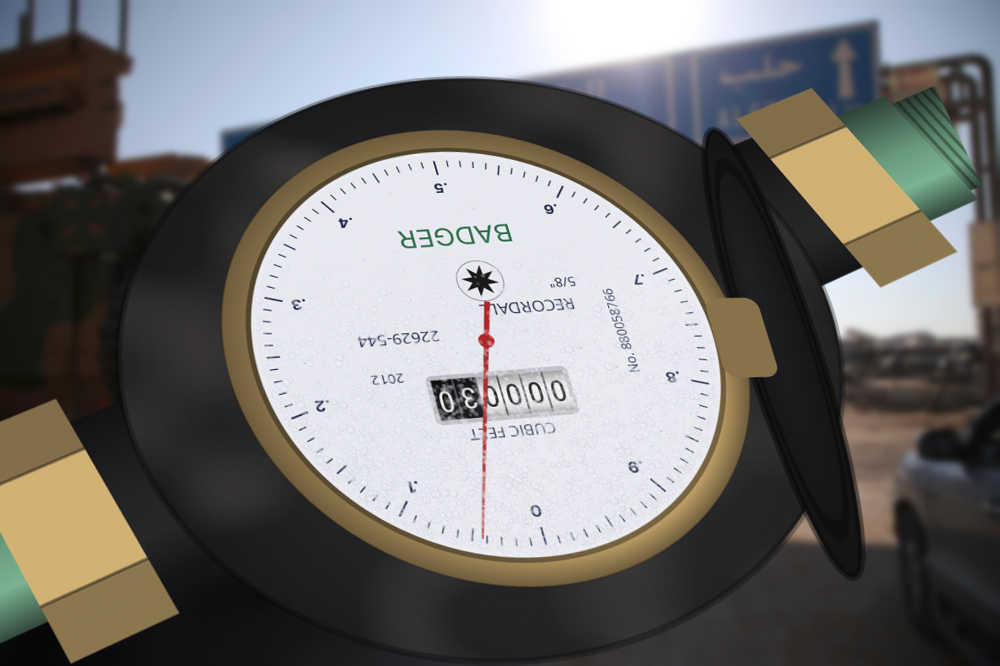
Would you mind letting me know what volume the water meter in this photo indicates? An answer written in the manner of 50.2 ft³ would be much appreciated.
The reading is 30.04 ft³
